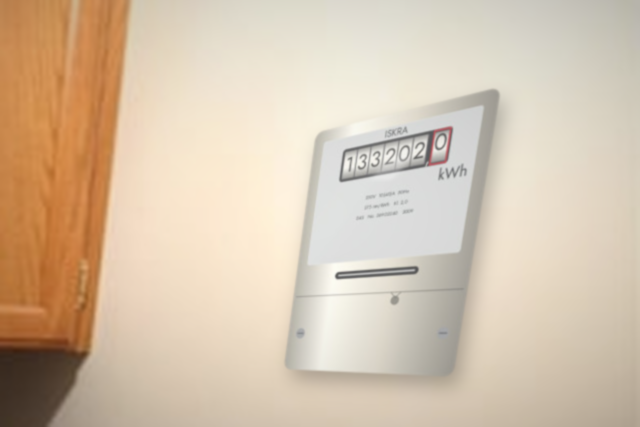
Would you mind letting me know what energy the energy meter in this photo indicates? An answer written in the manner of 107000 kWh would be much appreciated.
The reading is 133202.0 kWh
